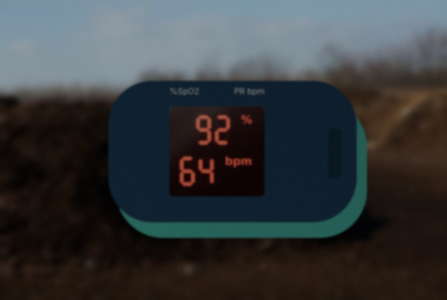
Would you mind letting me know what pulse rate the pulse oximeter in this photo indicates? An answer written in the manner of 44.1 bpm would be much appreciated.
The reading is 64 bpm
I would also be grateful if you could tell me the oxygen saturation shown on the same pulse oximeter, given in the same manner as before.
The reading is 92 %
